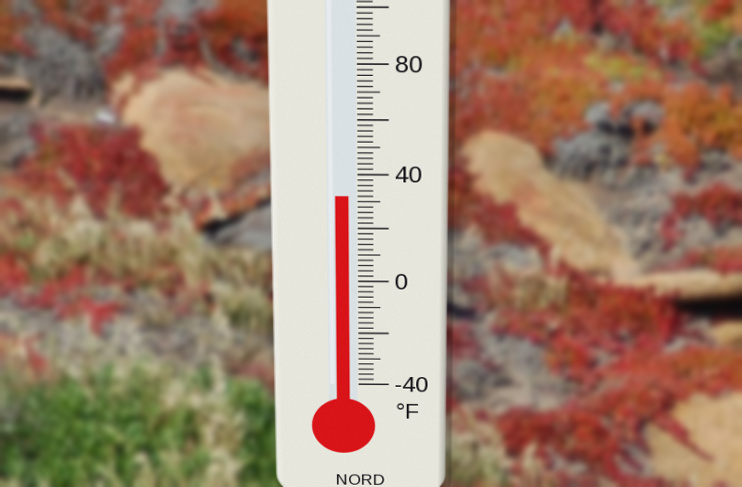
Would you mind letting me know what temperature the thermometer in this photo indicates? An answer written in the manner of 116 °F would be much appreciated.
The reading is 32 °F
